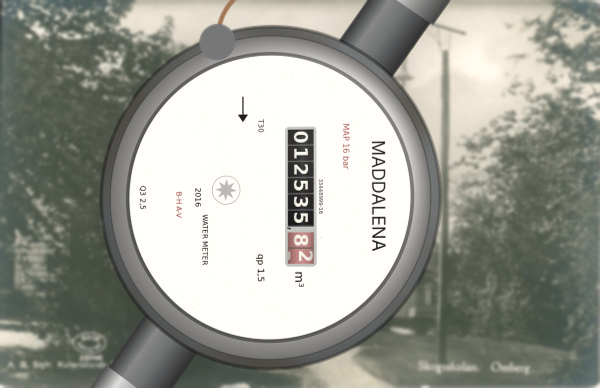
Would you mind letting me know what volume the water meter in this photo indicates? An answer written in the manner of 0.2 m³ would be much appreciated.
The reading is 12535.82 m³
